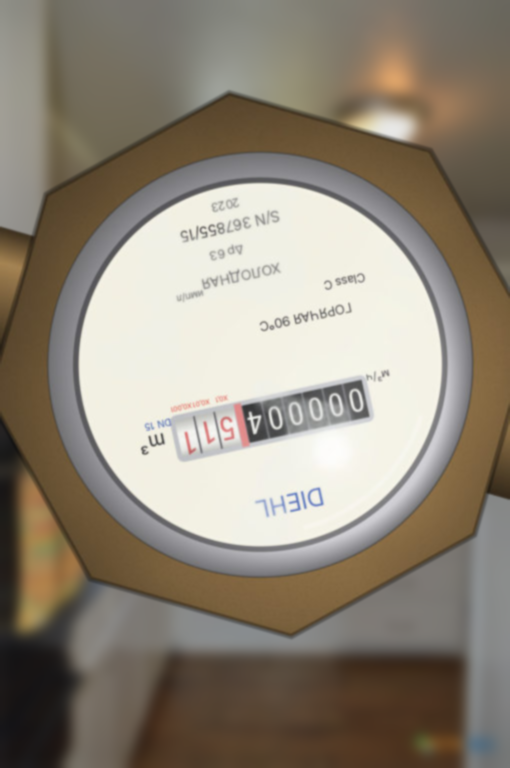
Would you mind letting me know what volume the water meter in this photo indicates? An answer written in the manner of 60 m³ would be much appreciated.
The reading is 4.511 m³
